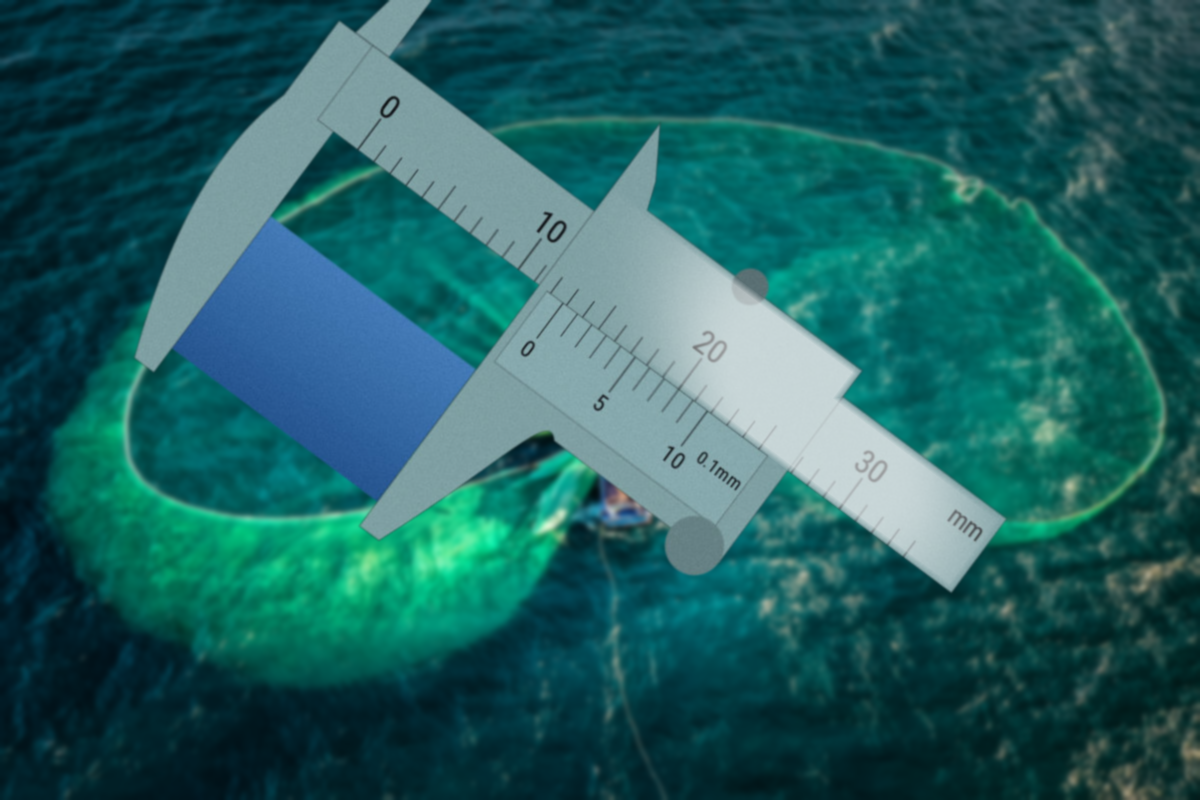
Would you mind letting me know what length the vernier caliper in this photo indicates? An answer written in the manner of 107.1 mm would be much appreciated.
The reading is 12.8 mm
